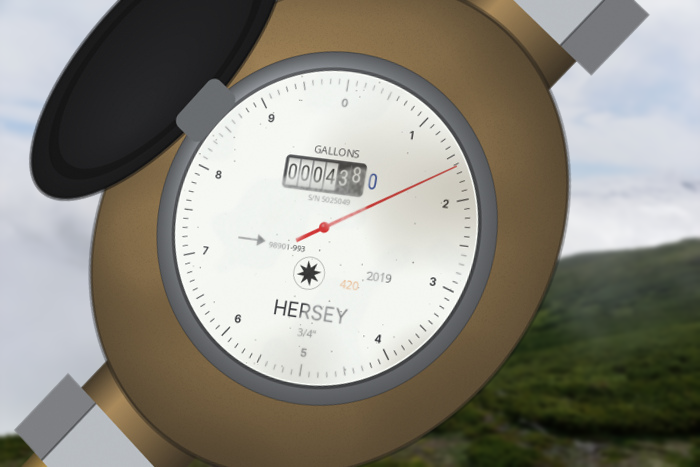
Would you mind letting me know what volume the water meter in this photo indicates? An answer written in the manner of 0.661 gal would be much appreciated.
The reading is 4381.6 gal
